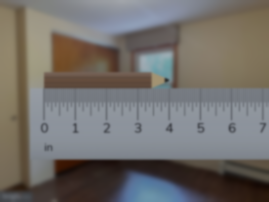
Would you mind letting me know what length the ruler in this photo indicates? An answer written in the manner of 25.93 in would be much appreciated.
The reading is 4 in
